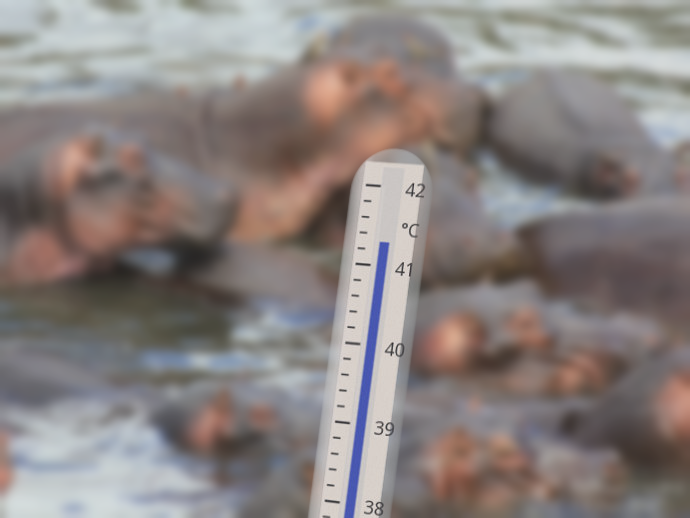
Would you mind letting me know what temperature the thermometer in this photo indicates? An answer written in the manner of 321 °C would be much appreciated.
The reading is 41.3 °C
